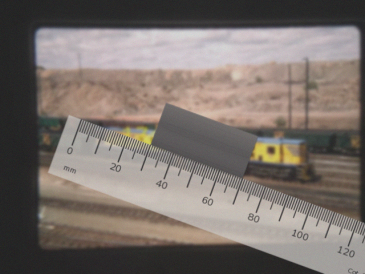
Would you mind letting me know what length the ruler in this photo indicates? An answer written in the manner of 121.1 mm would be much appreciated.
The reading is 40 mm
